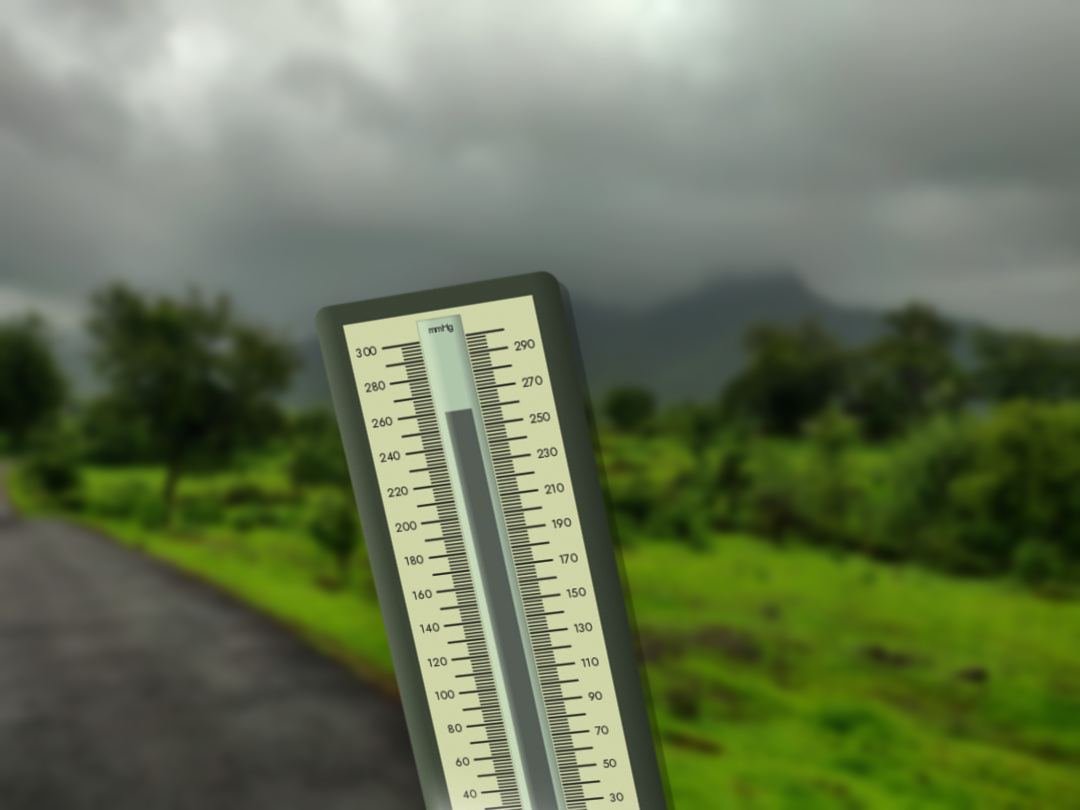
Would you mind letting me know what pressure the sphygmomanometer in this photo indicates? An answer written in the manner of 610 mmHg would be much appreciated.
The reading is 260 mmHg
